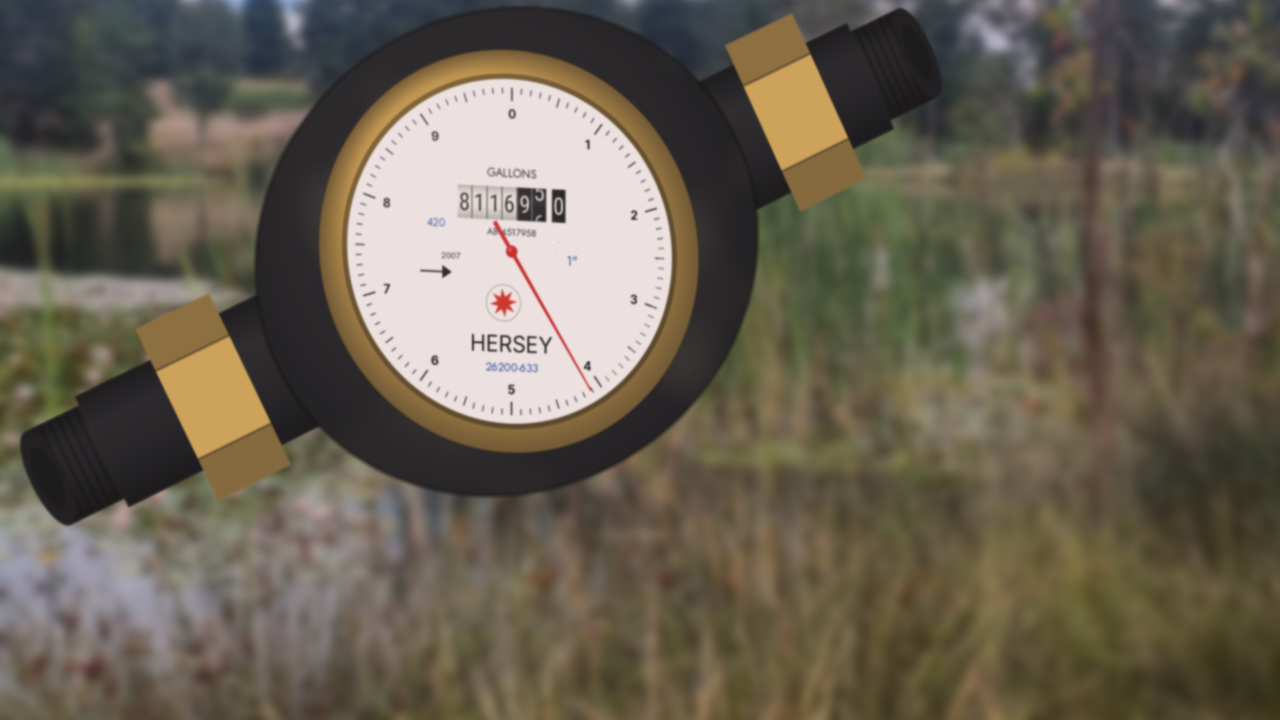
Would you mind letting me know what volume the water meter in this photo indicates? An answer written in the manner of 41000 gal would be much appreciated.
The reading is 8116954.1 gal
